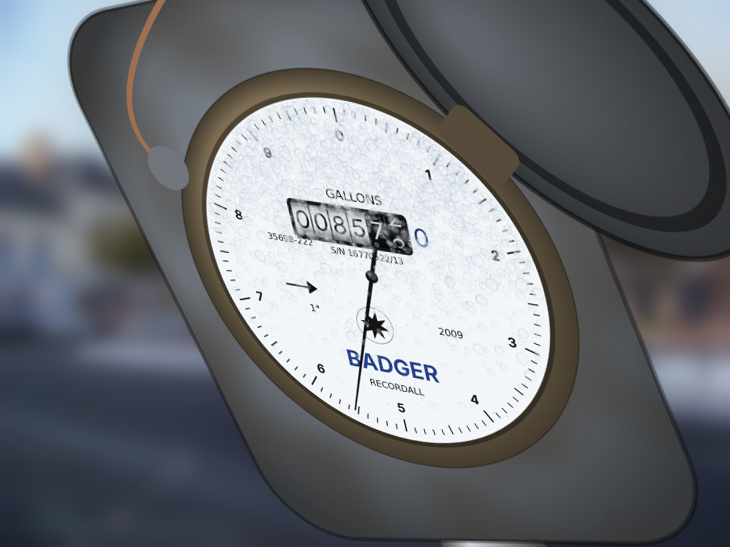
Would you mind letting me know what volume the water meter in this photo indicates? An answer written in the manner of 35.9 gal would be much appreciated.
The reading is 85725.5 gal
